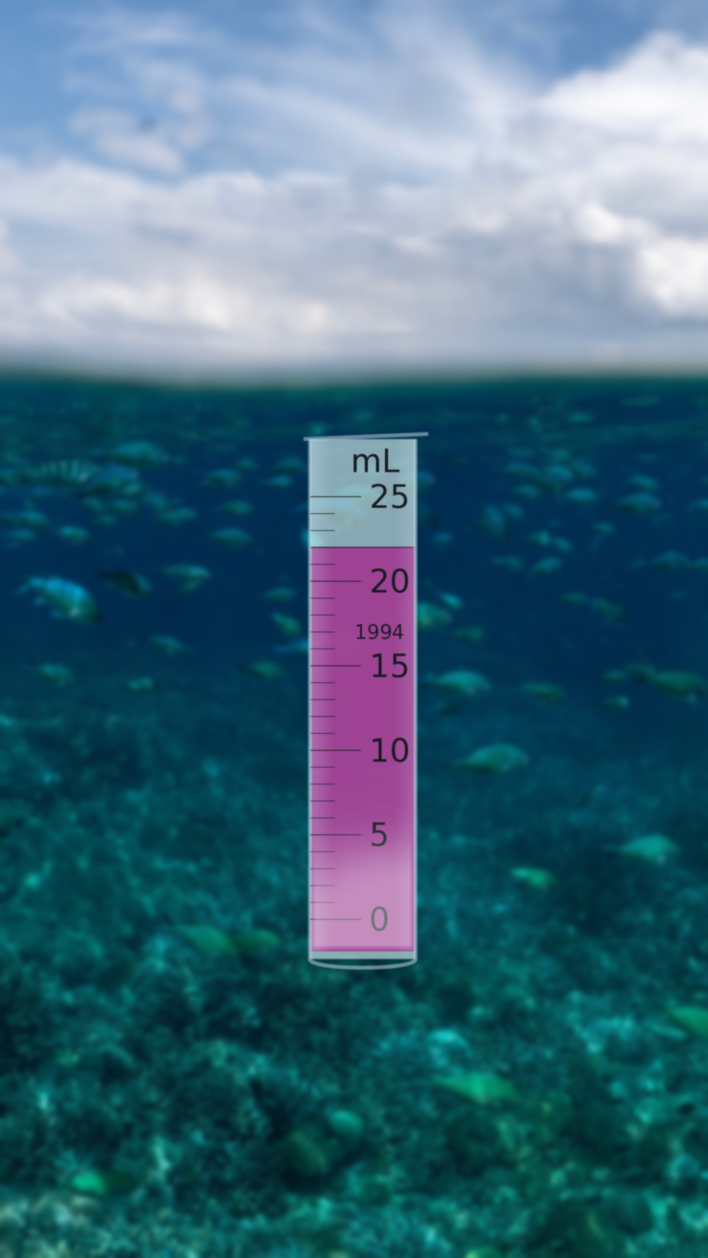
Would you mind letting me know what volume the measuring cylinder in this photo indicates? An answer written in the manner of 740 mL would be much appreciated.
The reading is 22 mL
